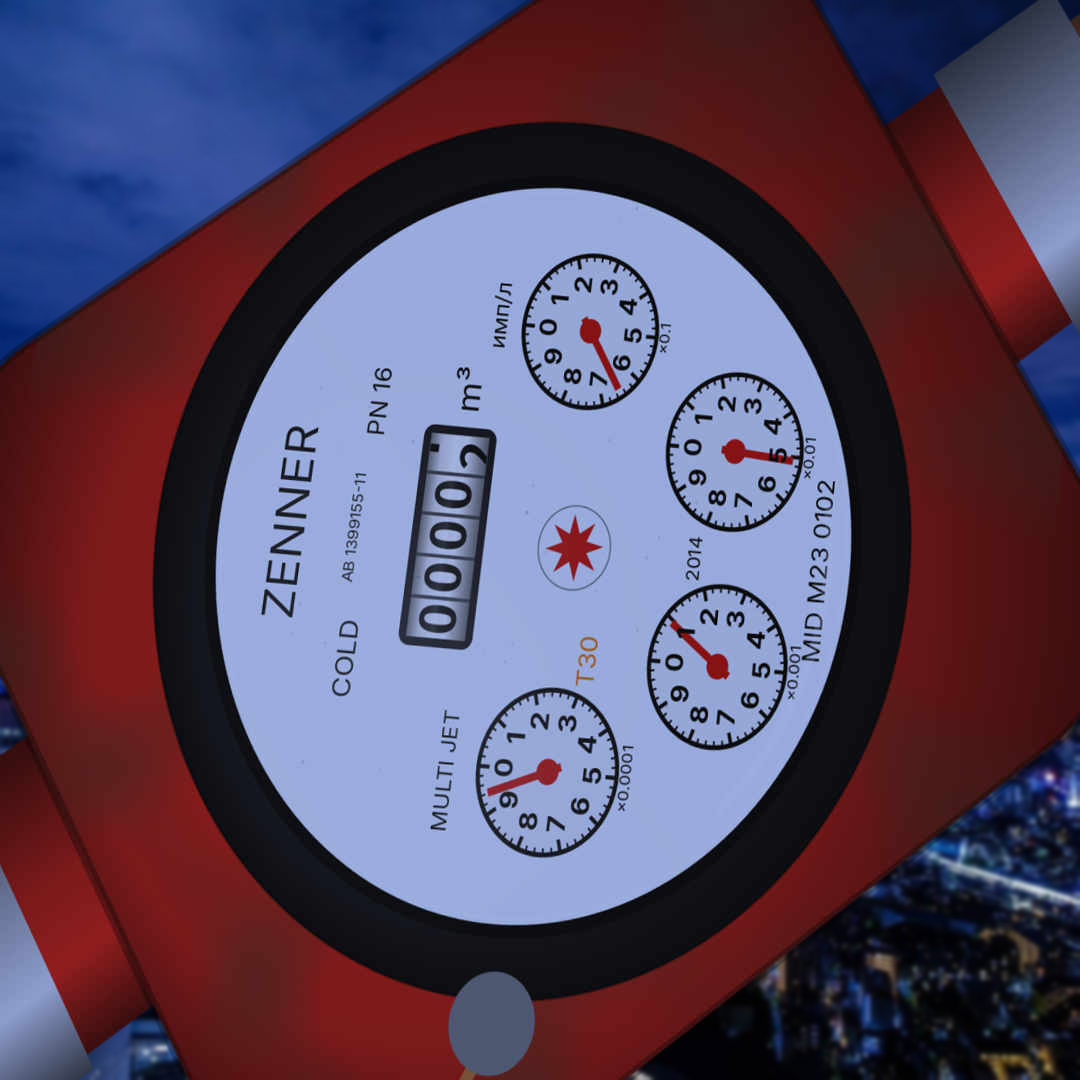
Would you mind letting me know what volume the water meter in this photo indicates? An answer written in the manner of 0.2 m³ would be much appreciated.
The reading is 1.6509 m³
